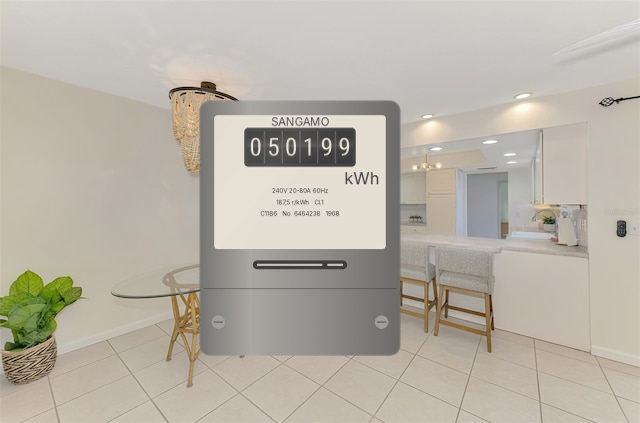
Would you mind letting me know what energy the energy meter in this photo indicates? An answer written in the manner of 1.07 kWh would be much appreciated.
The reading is 50199 kWh
